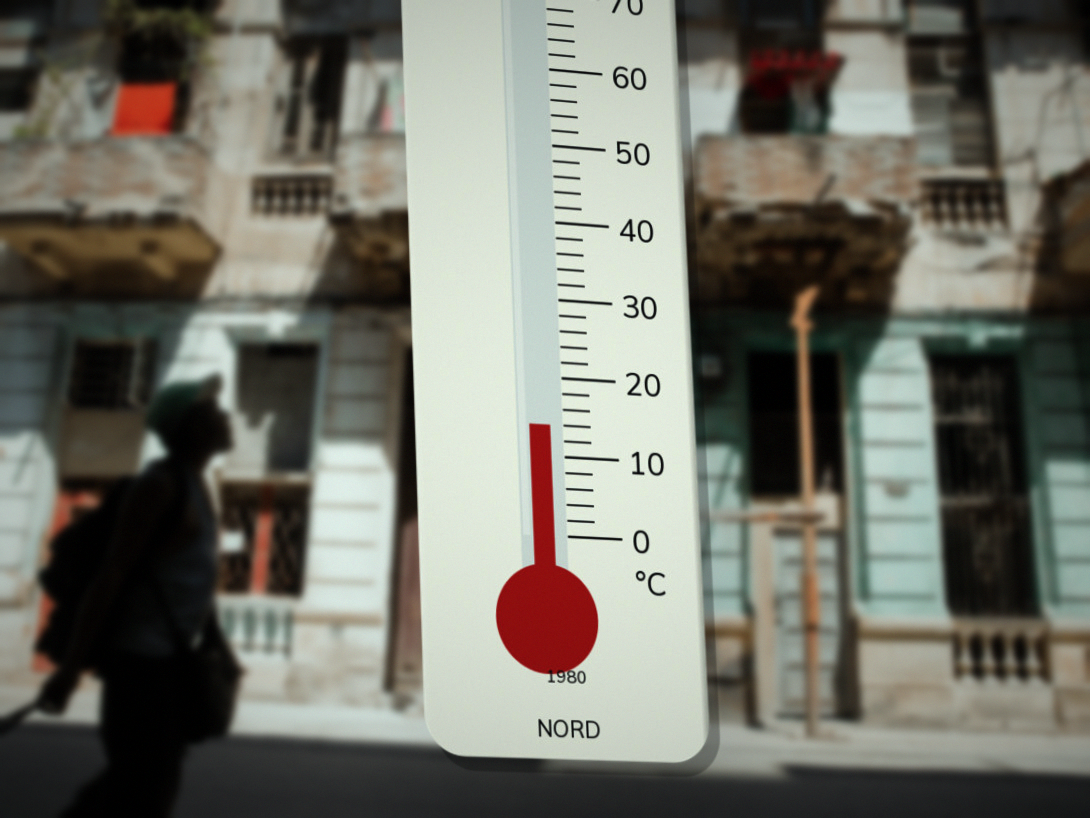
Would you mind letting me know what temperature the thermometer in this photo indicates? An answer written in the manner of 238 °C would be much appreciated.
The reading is 14 °C
